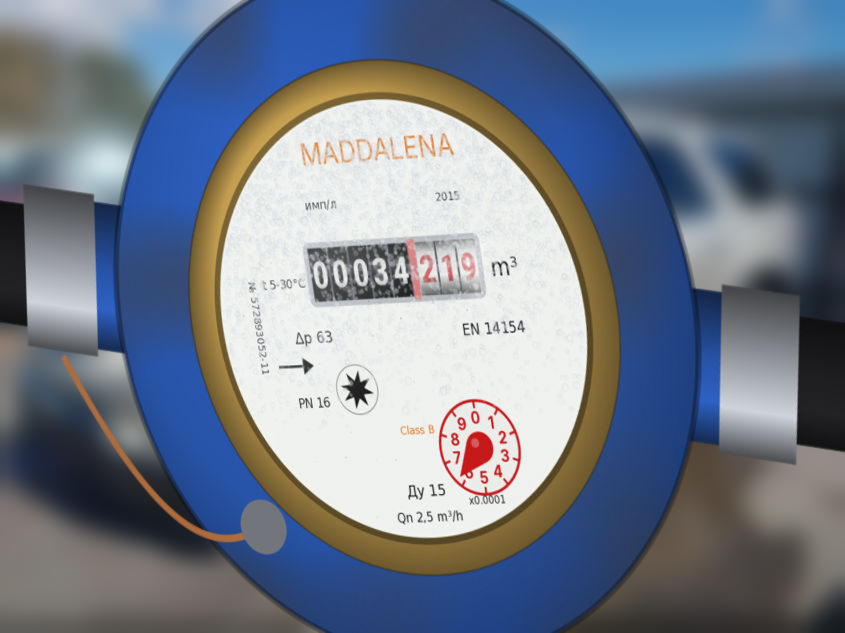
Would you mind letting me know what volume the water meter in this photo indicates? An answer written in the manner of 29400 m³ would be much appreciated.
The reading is 34.2196 m³
